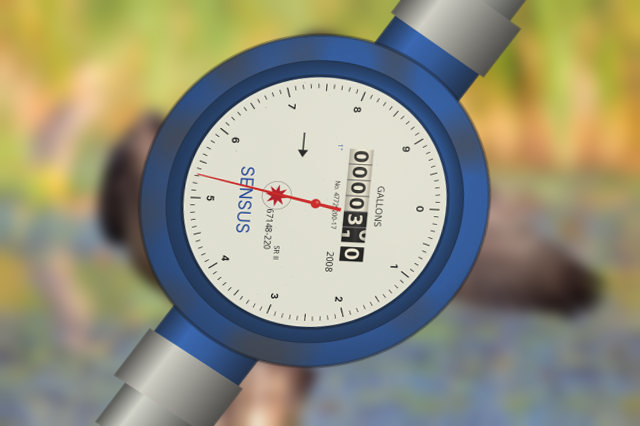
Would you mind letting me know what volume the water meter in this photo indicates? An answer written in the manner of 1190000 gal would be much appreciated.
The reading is 305.3 gal
